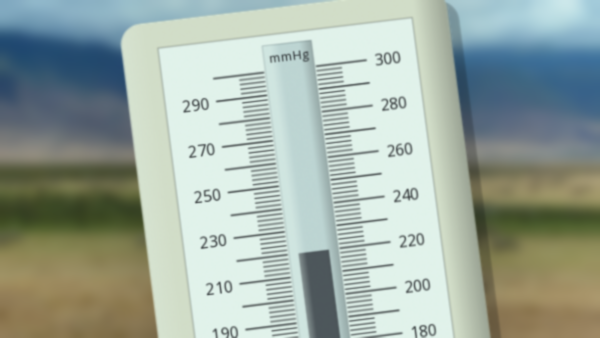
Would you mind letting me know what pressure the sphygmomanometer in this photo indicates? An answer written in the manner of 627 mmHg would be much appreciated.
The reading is 220 mmHg
